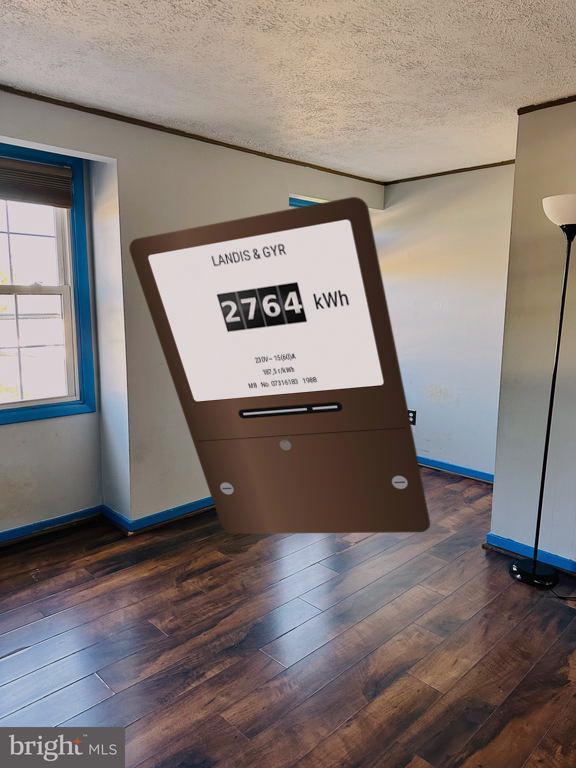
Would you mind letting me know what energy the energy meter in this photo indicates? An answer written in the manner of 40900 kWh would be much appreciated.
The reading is 2764 kWh
